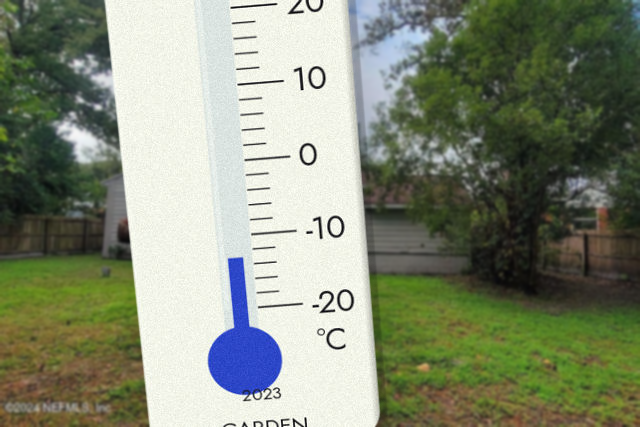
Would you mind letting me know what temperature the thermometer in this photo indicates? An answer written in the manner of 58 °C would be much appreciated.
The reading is -13 °C
